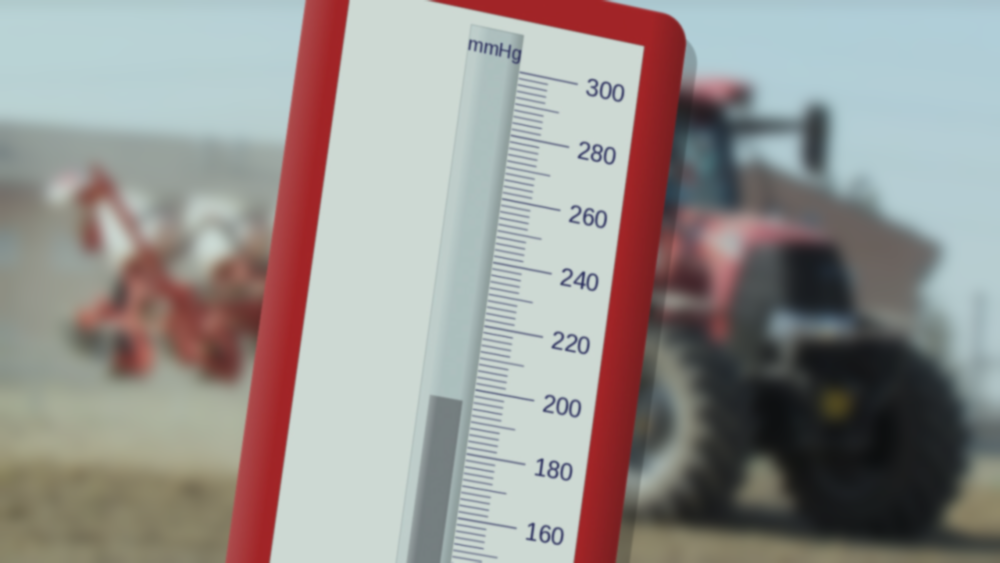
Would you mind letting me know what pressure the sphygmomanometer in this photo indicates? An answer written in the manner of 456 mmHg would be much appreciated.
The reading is 196 mmHg
